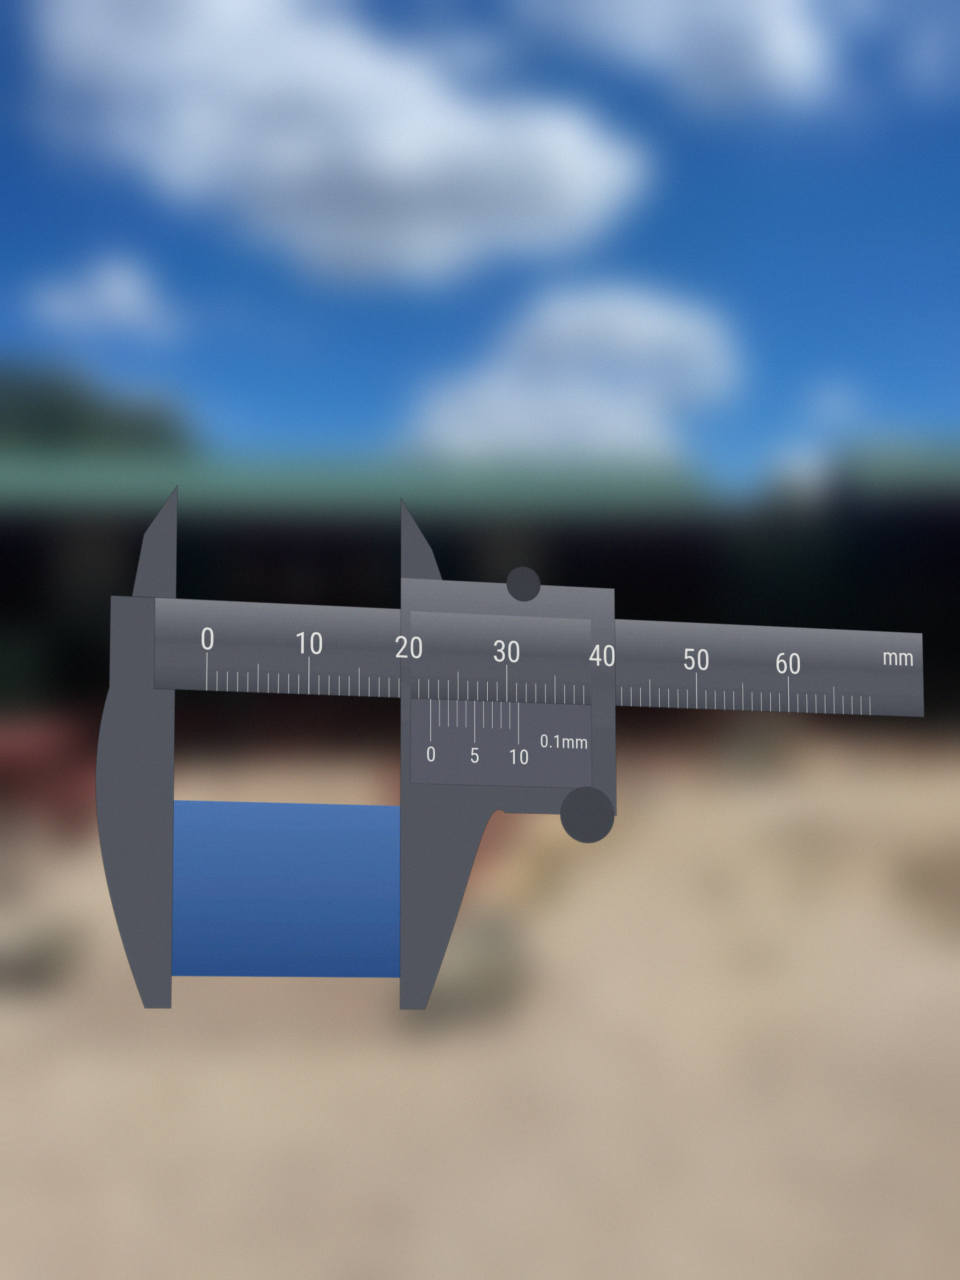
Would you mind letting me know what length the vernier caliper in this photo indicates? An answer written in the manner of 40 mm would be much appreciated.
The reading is 22.2 mm
